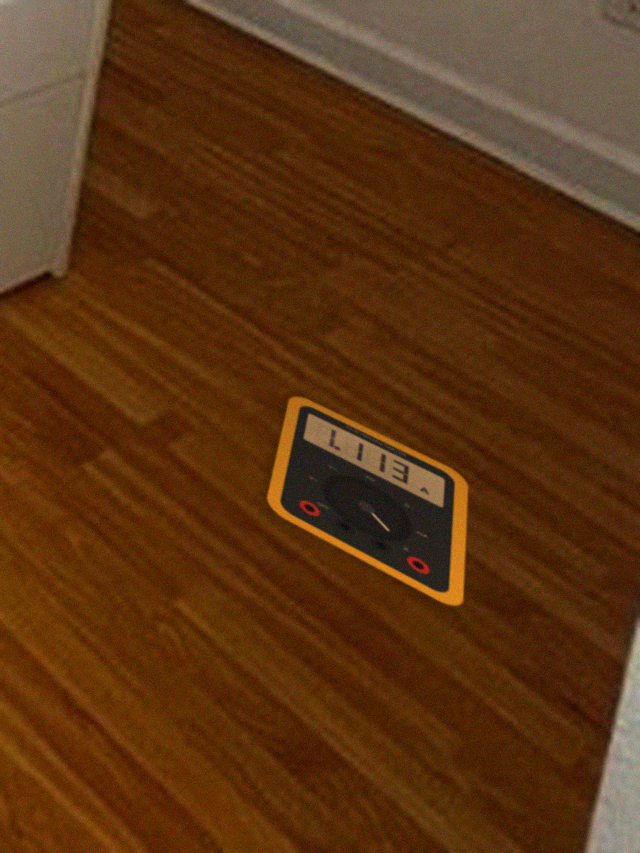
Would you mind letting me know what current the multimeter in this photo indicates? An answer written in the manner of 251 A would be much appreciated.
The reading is 1.113 A
